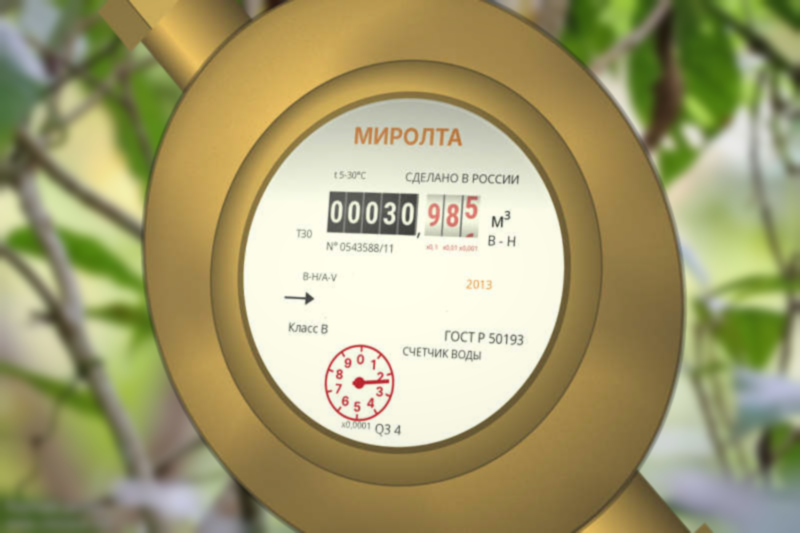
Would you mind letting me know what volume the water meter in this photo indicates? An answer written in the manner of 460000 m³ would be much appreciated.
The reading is 30.9852 m³
